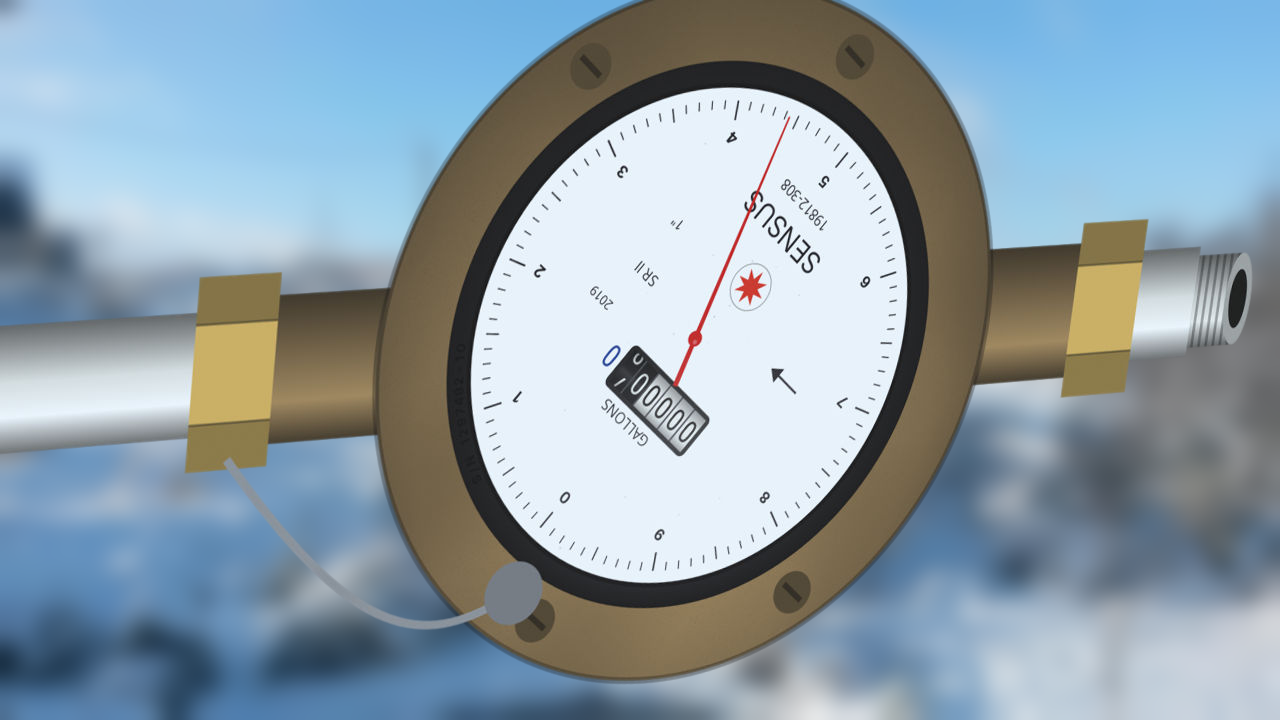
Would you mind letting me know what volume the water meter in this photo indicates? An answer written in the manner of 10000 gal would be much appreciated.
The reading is 74.4 gal
